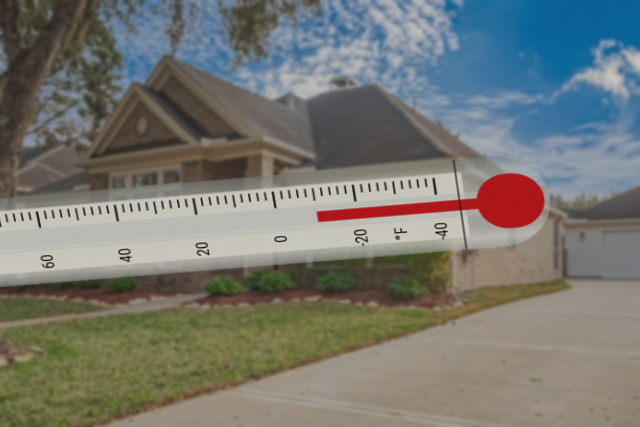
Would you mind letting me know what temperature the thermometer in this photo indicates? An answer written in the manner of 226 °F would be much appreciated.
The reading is -10 °F
